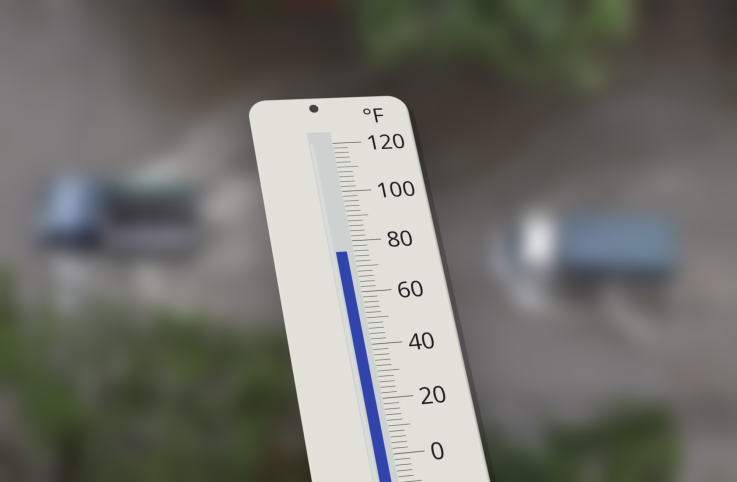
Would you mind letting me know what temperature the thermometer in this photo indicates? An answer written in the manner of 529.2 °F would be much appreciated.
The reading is 76 °F
